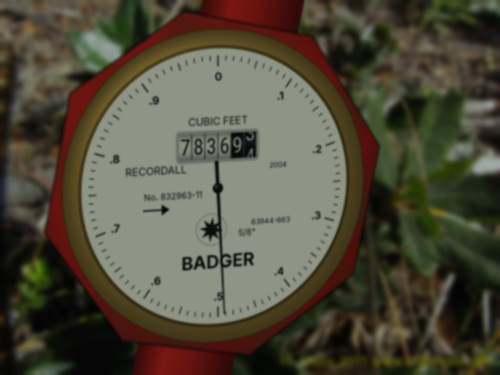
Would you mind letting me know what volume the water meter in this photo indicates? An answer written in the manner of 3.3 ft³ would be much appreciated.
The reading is 783693.49 ft³
